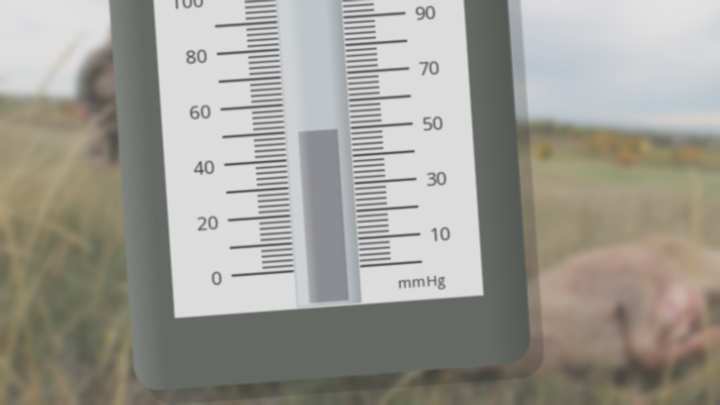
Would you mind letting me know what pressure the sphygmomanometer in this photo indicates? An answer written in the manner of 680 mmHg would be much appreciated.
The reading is 50 mmHg
